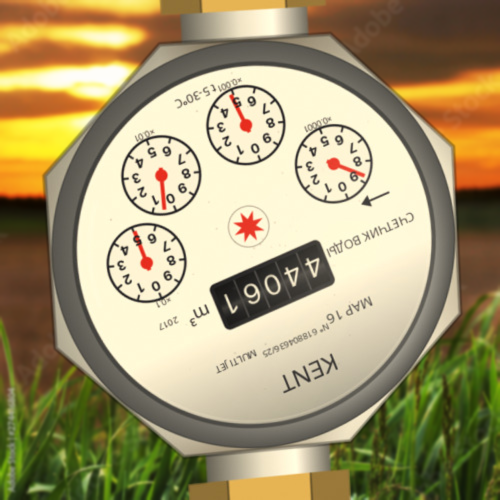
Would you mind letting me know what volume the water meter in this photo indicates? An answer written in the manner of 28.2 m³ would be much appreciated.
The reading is 44061.5048 m³
